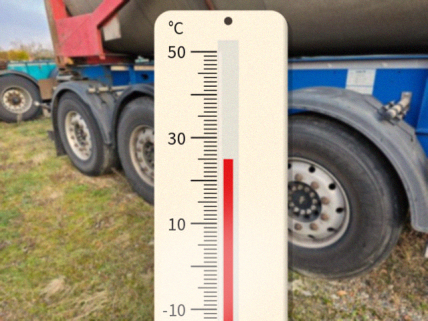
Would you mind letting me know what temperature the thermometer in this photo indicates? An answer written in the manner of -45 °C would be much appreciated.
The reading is 25 °C
